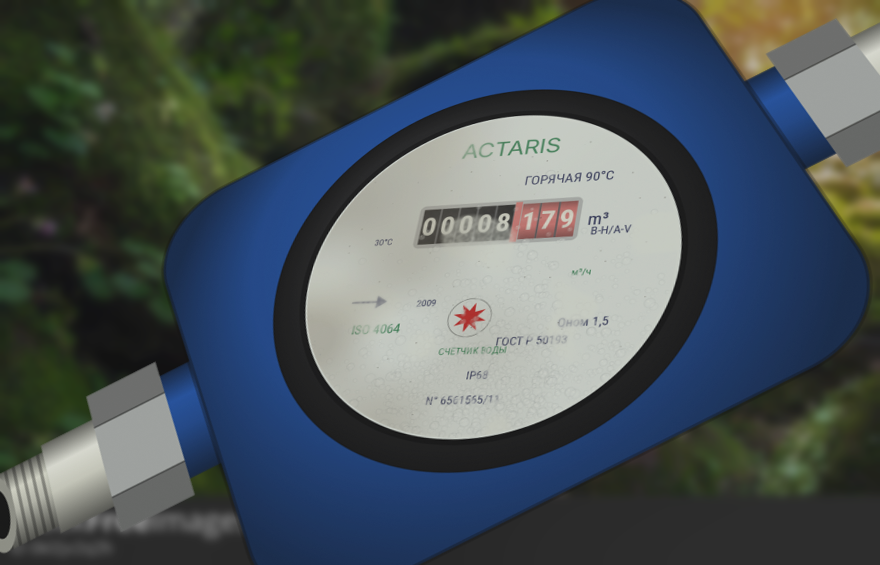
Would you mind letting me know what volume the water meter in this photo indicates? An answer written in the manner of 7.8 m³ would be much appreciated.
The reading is 8.179 m³
